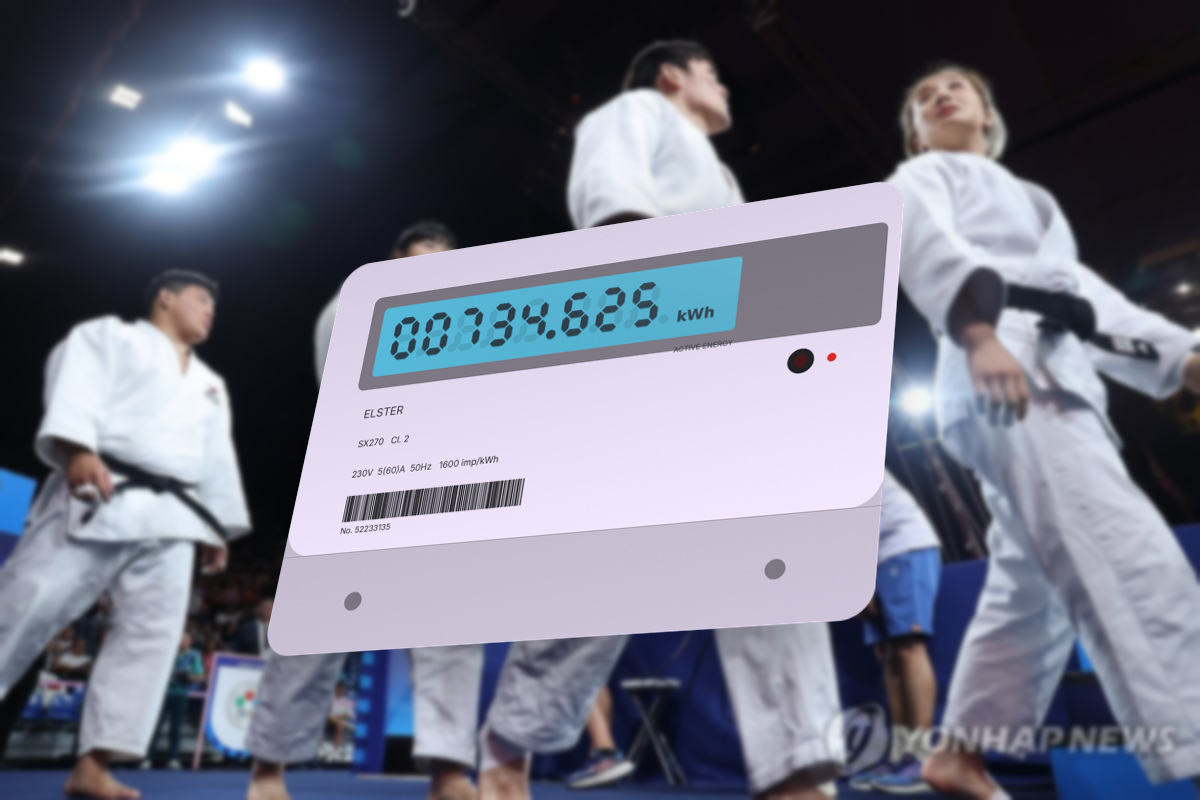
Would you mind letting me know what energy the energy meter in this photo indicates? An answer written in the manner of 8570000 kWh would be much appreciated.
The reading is 734.625 kWh
